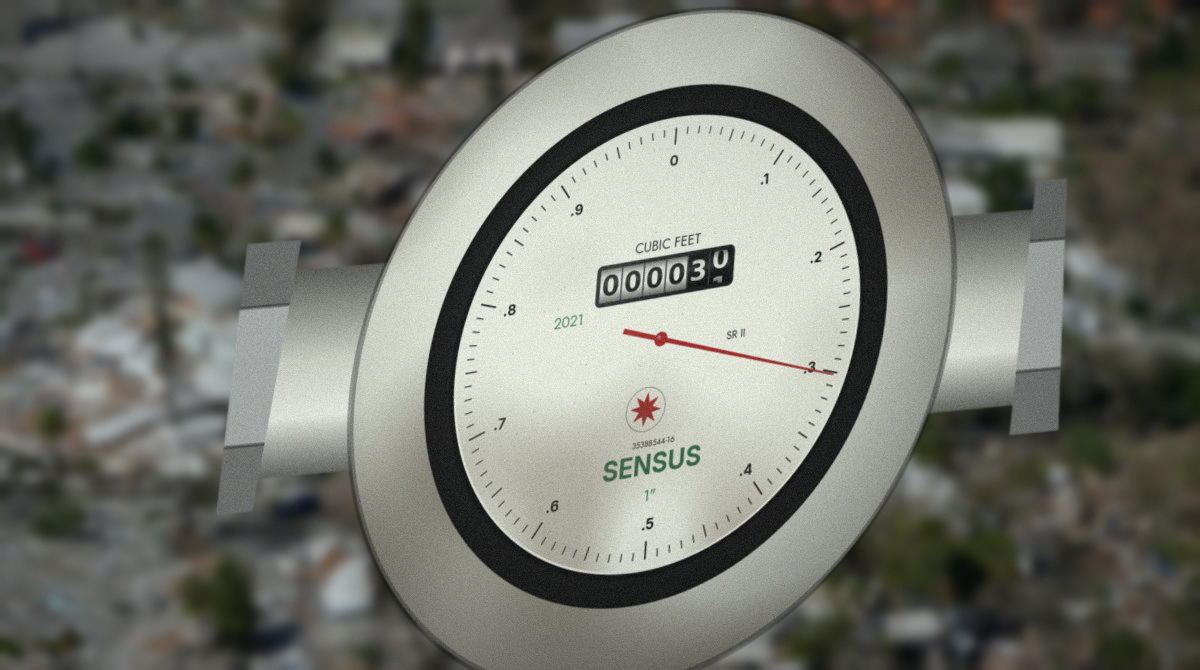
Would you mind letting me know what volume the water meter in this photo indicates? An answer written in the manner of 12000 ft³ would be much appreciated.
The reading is 30.30 ft³
